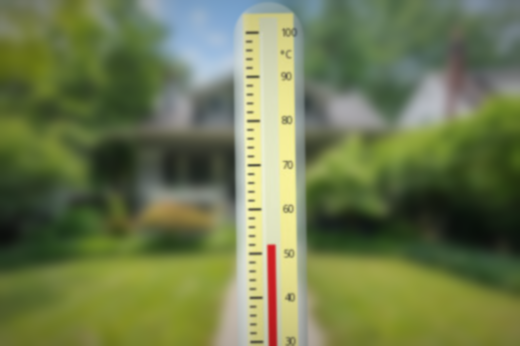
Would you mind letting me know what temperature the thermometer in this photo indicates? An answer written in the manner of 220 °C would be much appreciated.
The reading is 52 °C
